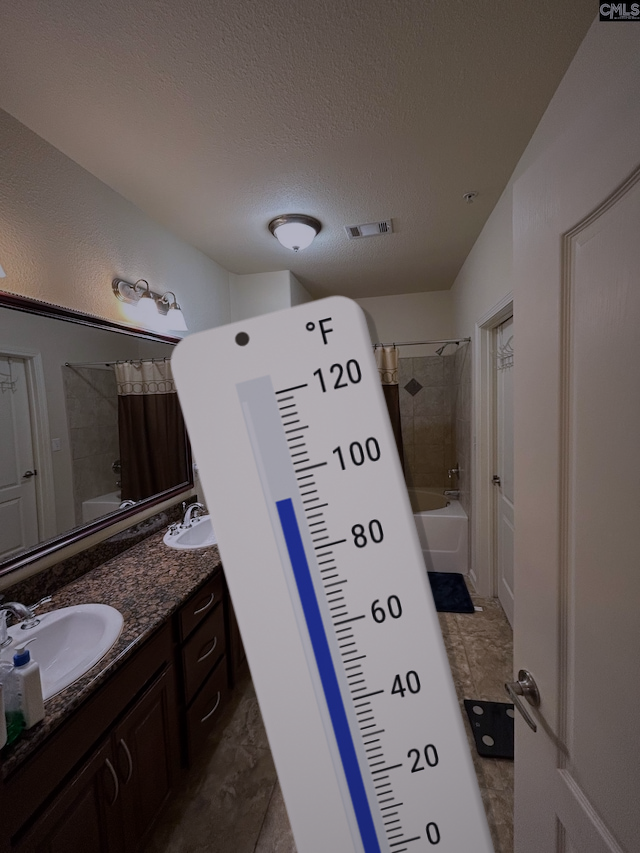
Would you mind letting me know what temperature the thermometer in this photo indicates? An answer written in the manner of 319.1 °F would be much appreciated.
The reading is 94 °F
